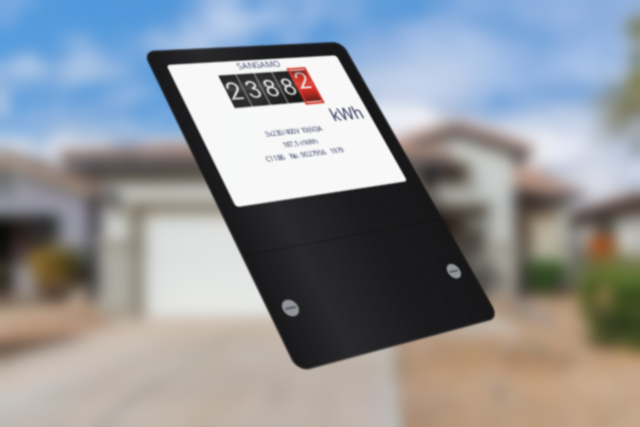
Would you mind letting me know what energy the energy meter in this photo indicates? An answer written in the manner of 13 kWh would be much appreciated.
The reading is 2388.2 kWh
